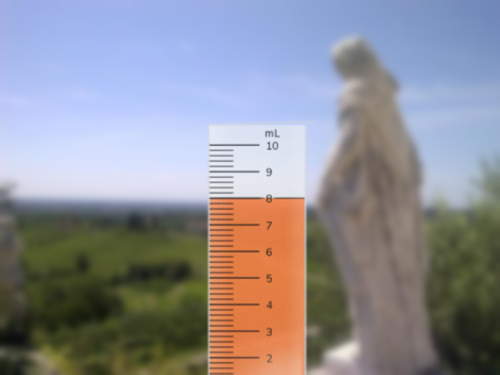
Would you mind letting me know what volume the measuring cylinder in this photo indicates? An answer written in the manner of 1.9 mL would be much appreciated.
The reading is 8 mL
